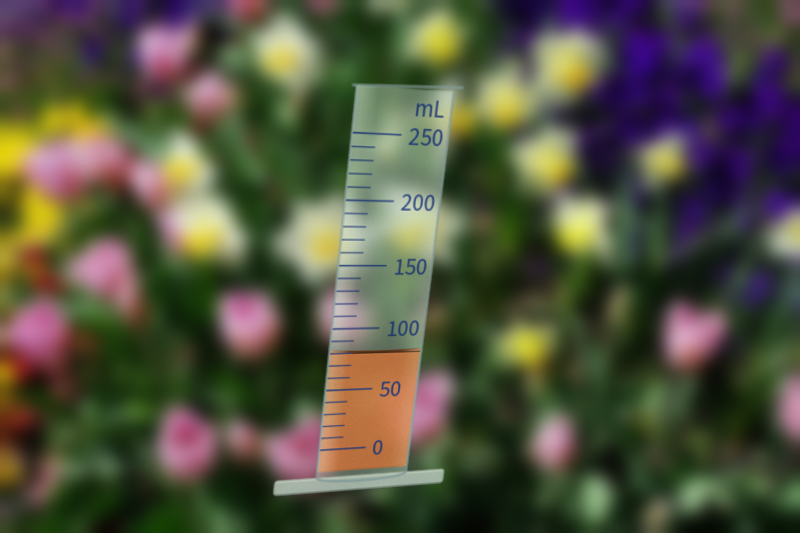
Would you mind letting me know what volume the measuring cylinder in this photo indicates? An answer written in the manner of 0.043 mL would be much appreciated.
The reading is 80 mL
